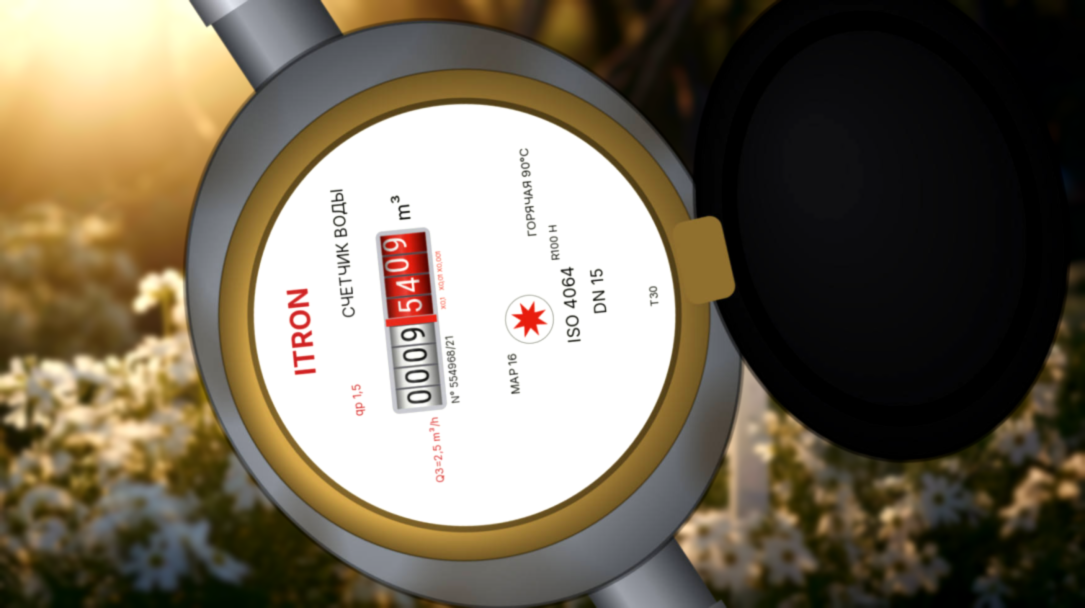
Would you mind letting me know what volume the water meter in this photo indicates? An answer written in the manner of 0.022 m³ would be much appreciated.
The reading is 9.5409 m³
